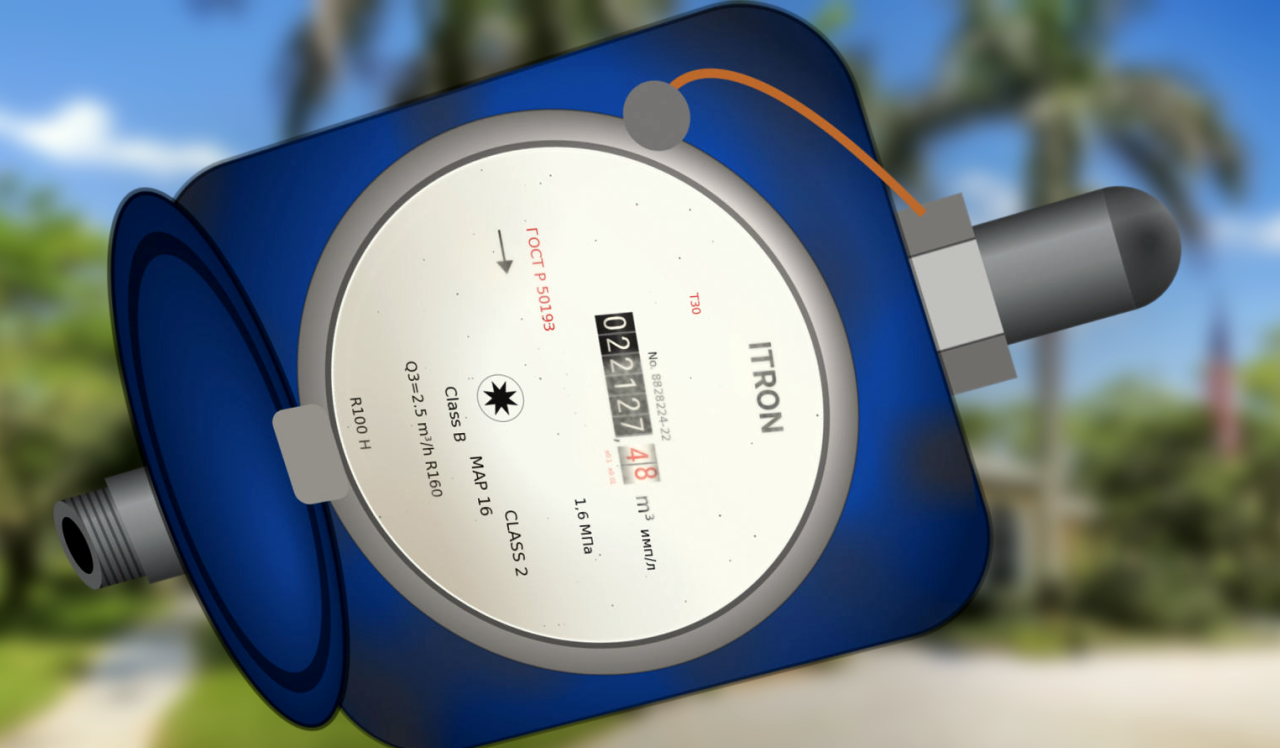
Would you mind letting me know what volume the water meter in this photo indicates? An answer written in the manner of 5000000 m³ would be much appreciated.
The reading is 22127.48 m³
